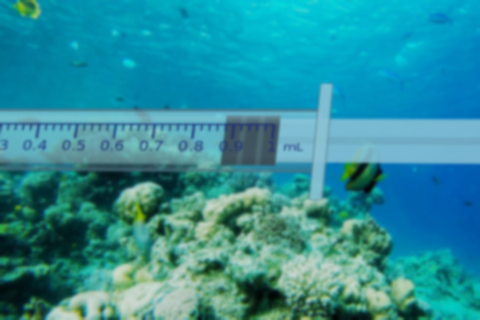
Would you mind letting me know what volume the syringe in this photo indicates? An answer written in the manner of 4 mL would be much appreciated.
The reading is 0.88 mL
